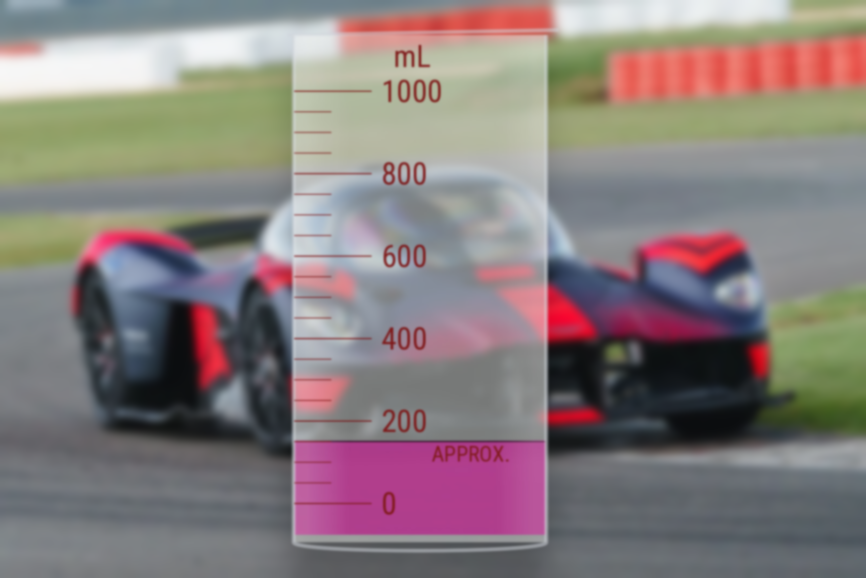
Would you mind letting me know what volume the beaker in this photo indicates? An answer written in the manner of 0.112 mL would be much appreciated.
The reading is 150 mL
